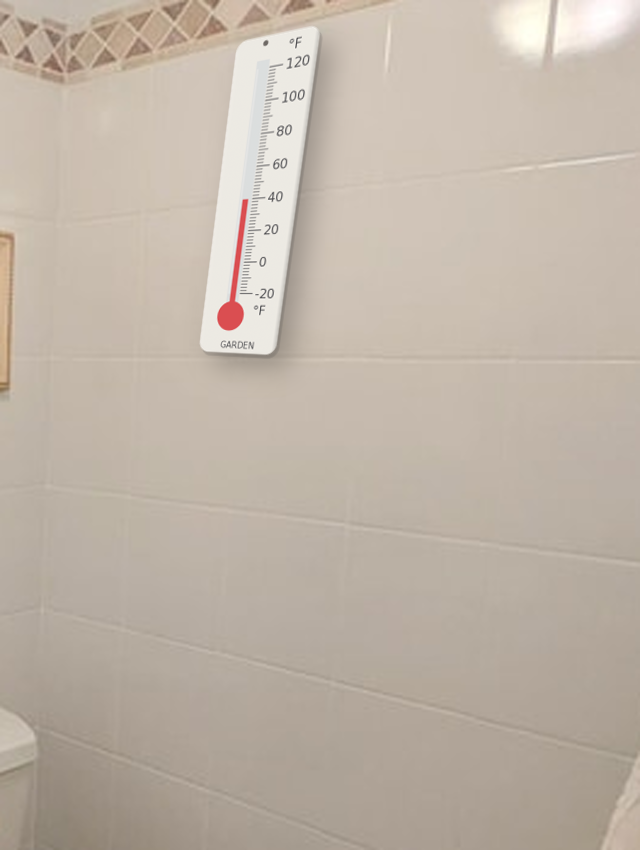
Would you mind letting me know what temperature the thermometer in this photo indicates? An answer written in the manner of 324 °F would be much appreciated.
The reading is 40 °F
